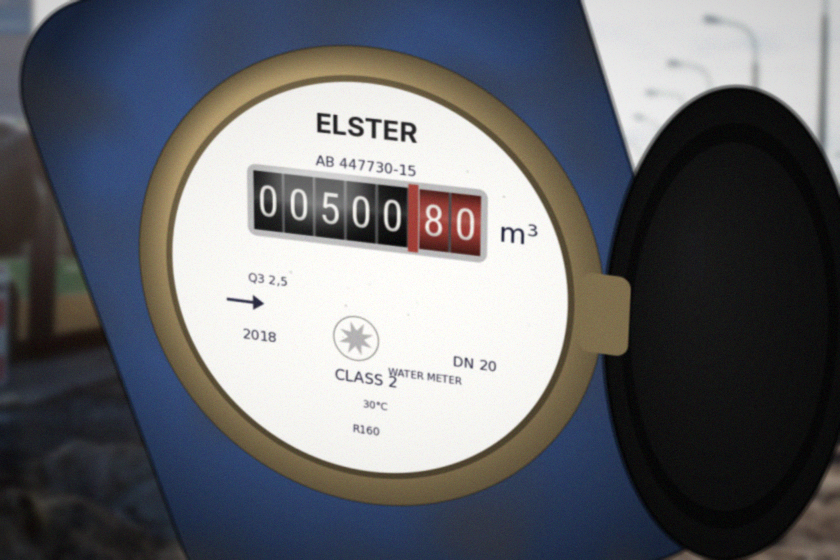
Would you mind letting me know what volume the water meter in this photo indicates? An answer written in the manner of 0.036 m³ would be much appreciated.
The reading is 500.80 m³
